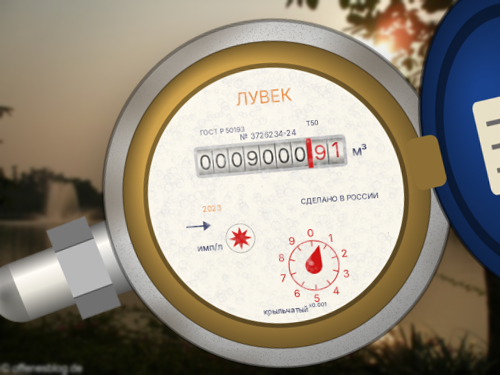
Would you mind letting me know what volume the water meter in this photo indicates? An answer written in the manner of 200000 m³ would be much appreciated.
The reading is 9000.910 m³
